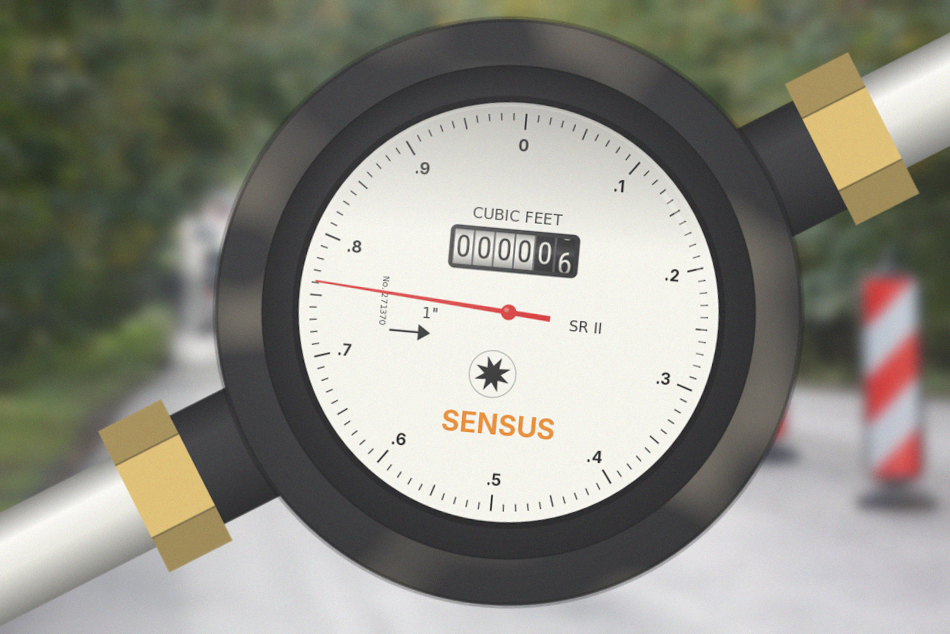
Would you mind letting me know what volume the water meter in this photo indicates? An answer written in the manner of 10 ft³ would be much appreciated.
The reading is 5.76 ft³
